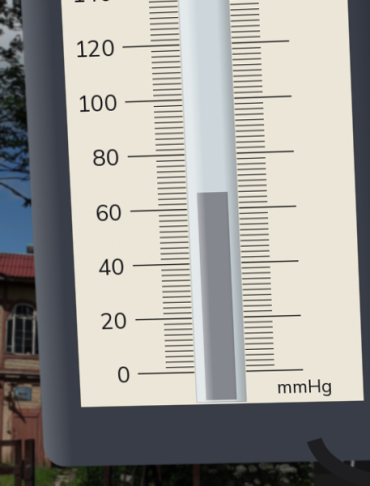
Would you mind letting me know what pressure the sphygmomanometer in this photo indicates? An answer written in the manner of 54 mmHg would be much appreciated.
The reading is 66 mmHg
